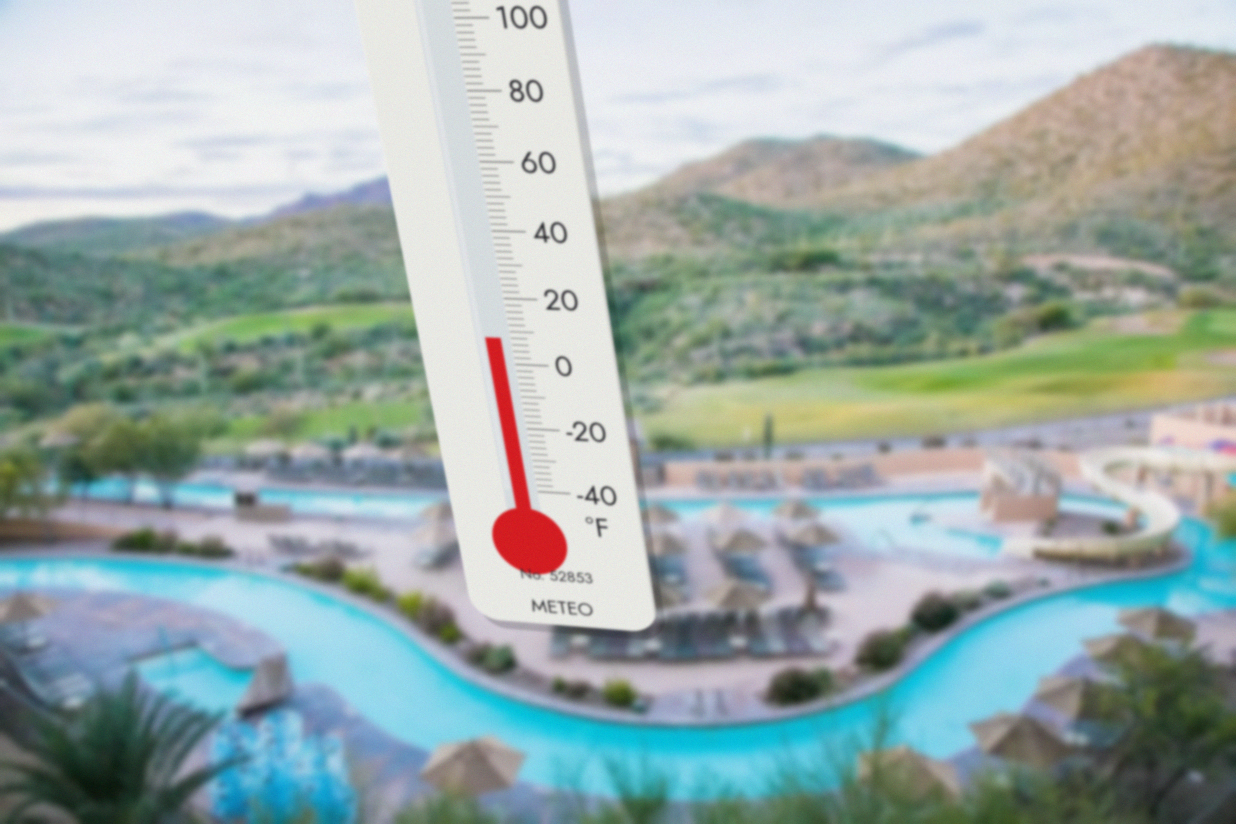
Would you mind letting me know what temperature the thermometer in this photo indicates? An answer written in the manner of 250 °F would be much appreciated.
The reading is 8 °F
